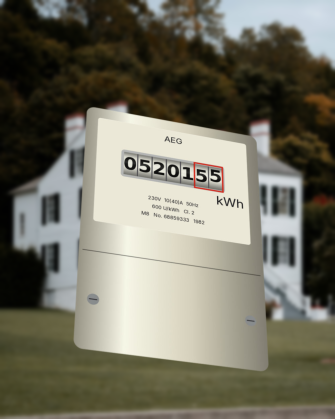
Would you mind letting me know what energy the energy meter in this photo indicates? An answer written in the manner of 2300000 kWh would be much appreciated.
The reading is 5201.55 kWh
